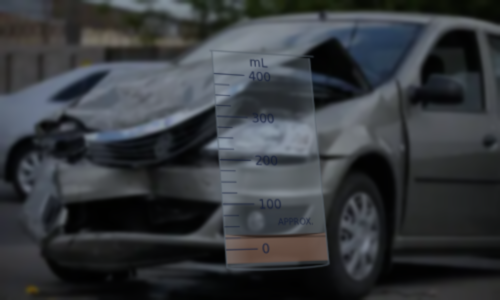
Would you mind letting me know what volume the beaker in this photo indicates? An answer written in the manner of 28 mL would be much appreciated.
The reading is 25 mL
